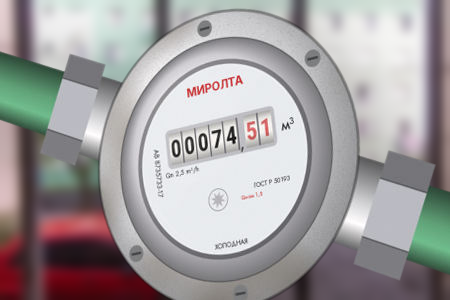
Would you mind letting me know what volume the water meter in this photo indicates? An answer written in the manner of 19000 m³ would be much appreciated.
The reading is 74.51 m³
